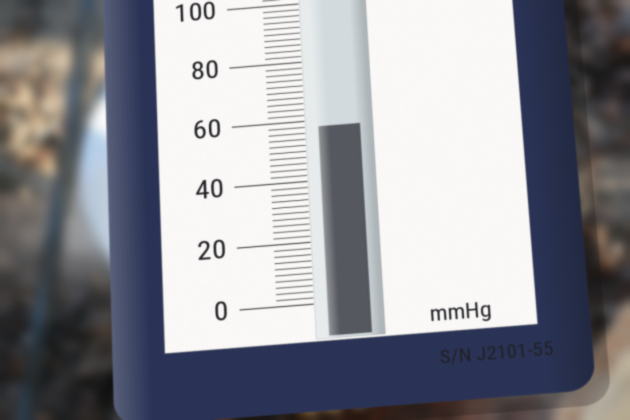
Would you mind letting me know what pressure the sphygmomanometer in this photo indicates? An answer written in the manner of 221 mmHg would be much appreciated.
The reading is 58 mmHg
